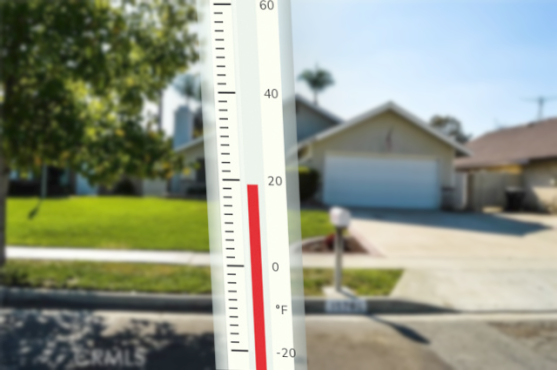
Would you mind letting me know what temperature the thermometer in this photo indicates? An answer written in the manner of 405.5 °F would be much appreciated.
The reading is 19 °F
